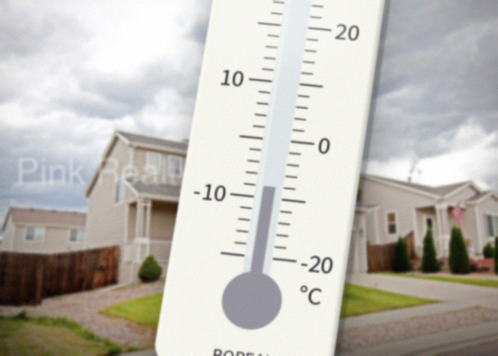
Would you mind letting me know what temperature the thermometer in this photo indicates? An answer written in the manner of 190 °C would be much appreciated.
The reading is -8 °C
